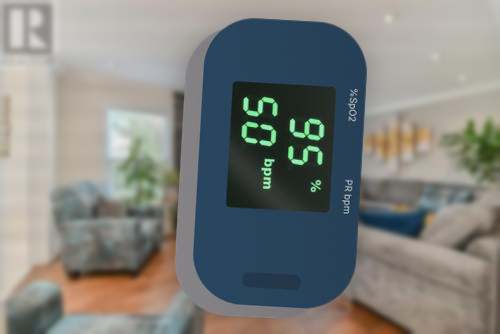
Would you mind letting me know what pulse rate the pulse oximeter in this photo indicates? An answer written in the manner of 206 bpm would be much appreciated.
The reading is 50 bpm
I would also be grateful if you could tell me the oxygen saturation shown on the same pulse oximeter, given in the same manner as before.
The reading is 95 %
